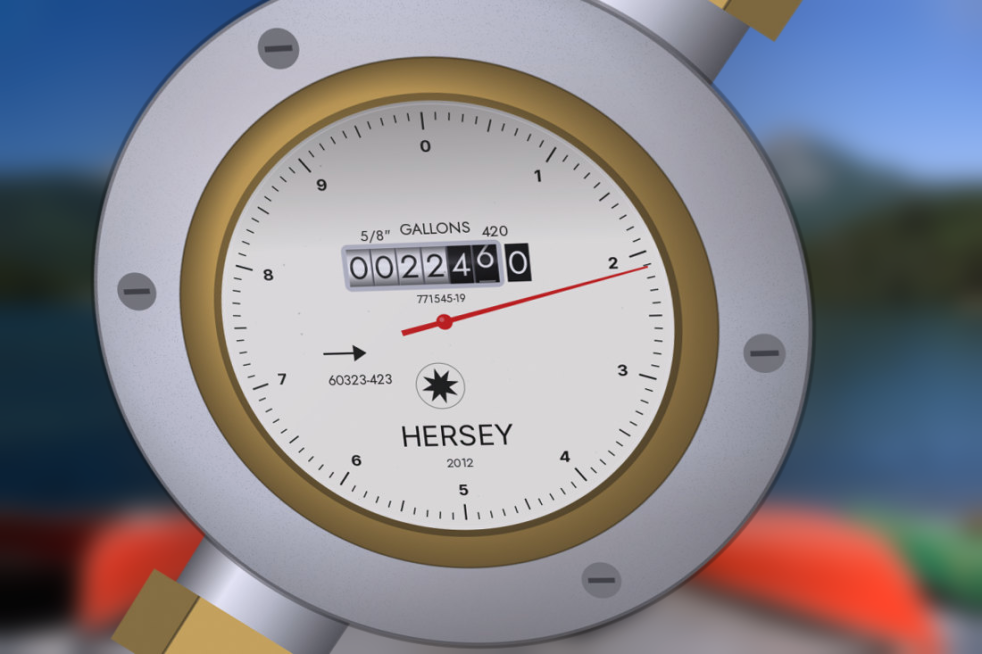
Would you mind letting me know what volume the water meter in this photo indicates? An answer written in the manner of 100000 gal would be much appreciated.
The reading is 22462.1 gal
